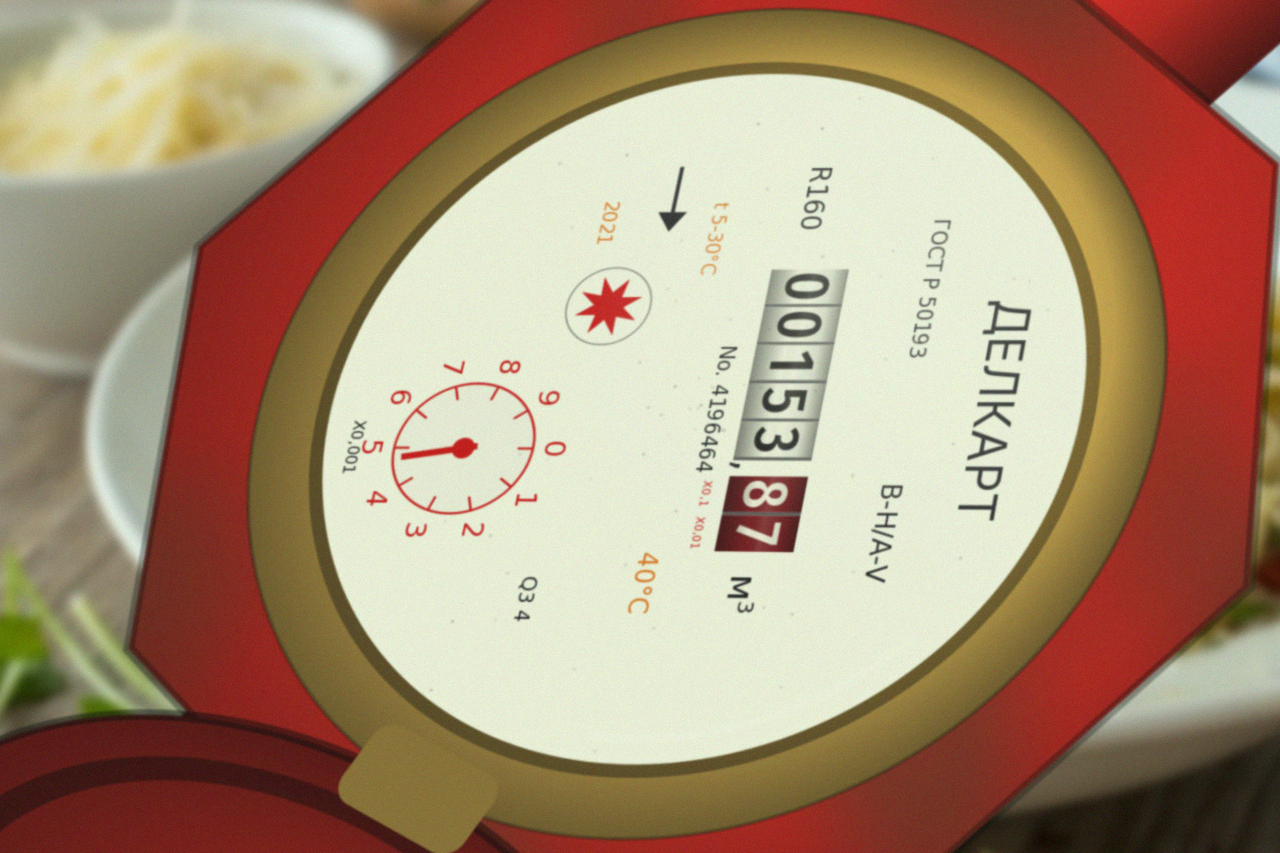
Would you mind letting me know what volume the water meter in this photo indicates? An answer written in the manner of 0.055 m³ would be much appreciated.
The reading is 153.874 m³
